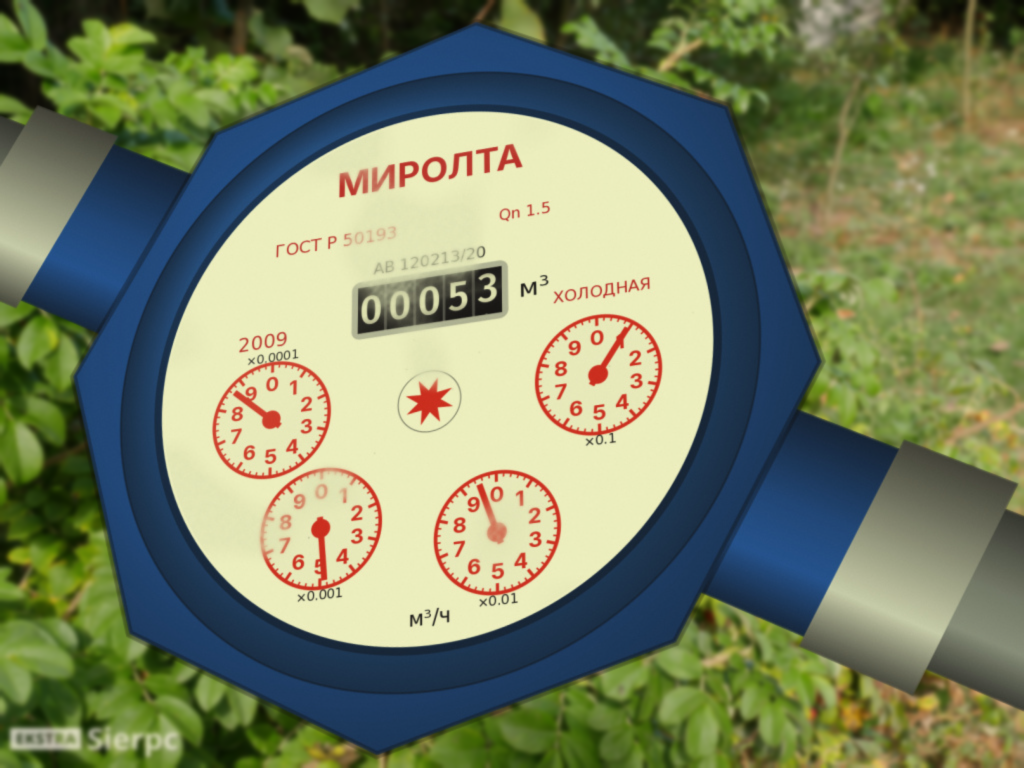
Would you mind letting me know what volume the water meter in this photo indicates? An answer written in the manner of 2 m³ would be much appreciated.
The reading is 53.0948 m³
